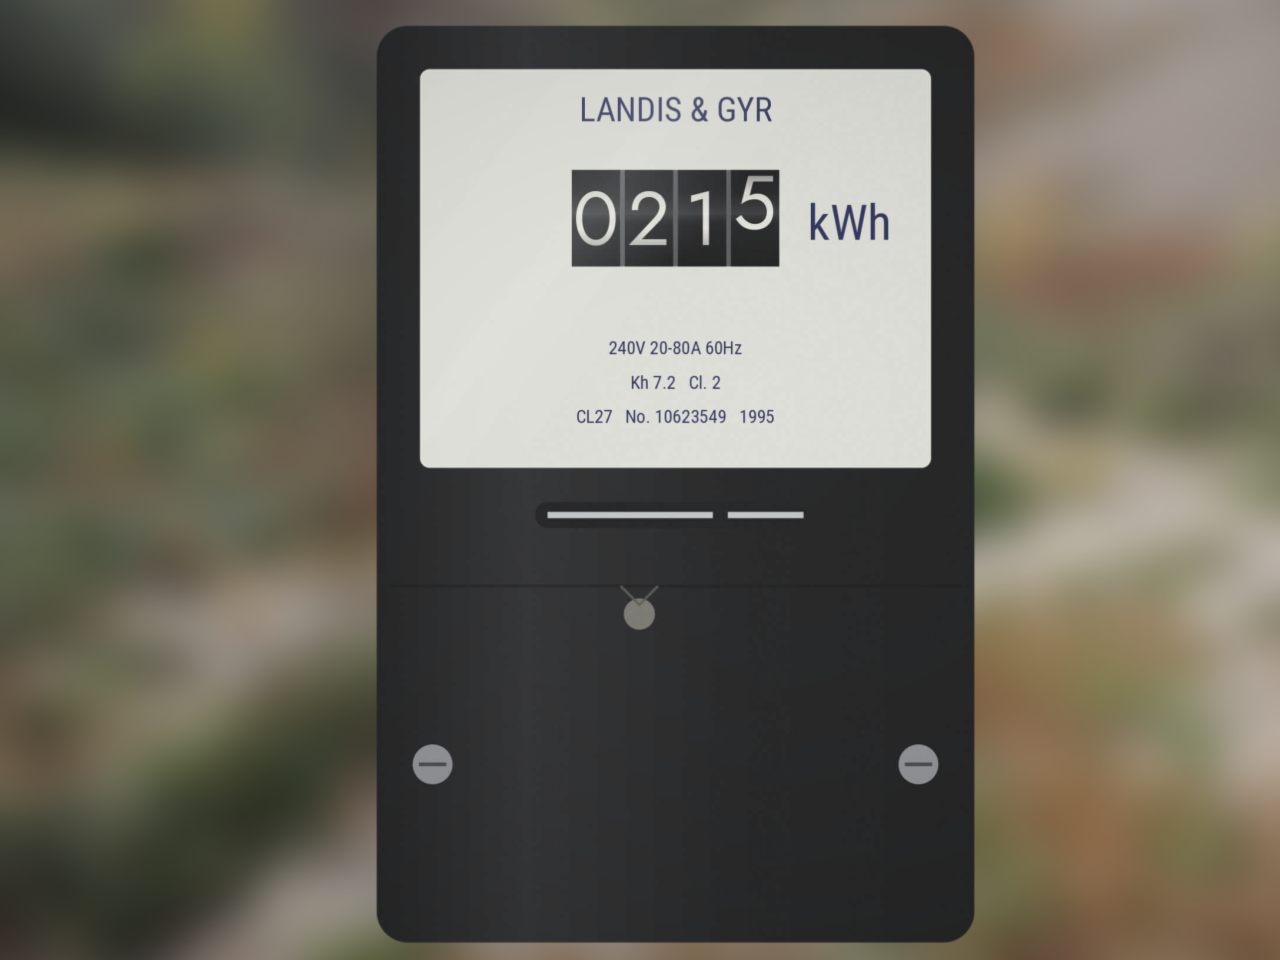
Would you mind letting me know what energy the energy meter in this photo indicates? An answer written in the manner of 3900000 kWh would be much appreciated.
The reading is 215 kWh
